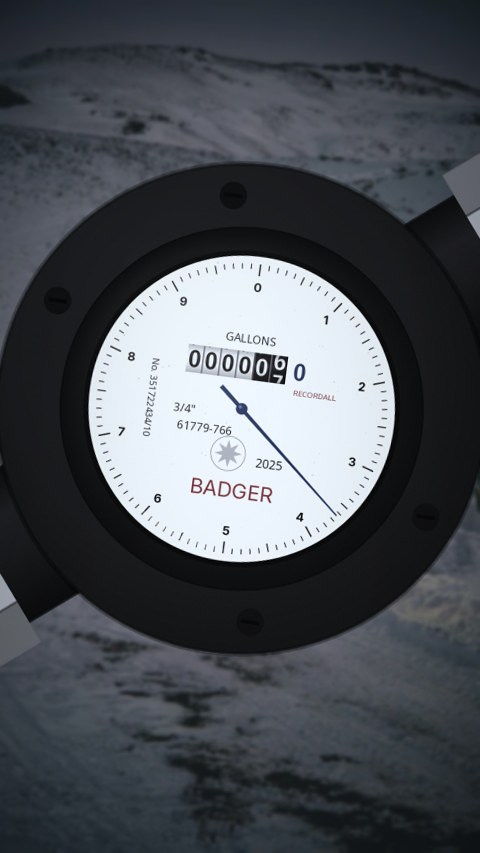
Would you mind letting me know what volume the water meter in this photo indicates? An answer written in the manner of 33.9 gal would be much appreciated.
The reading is 63.6 gal
